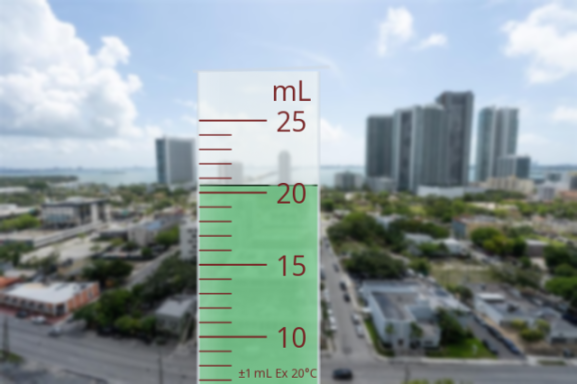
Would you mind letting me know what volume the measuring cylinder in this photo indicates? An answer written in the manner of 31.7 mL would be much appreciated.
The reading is 20.5 mL
